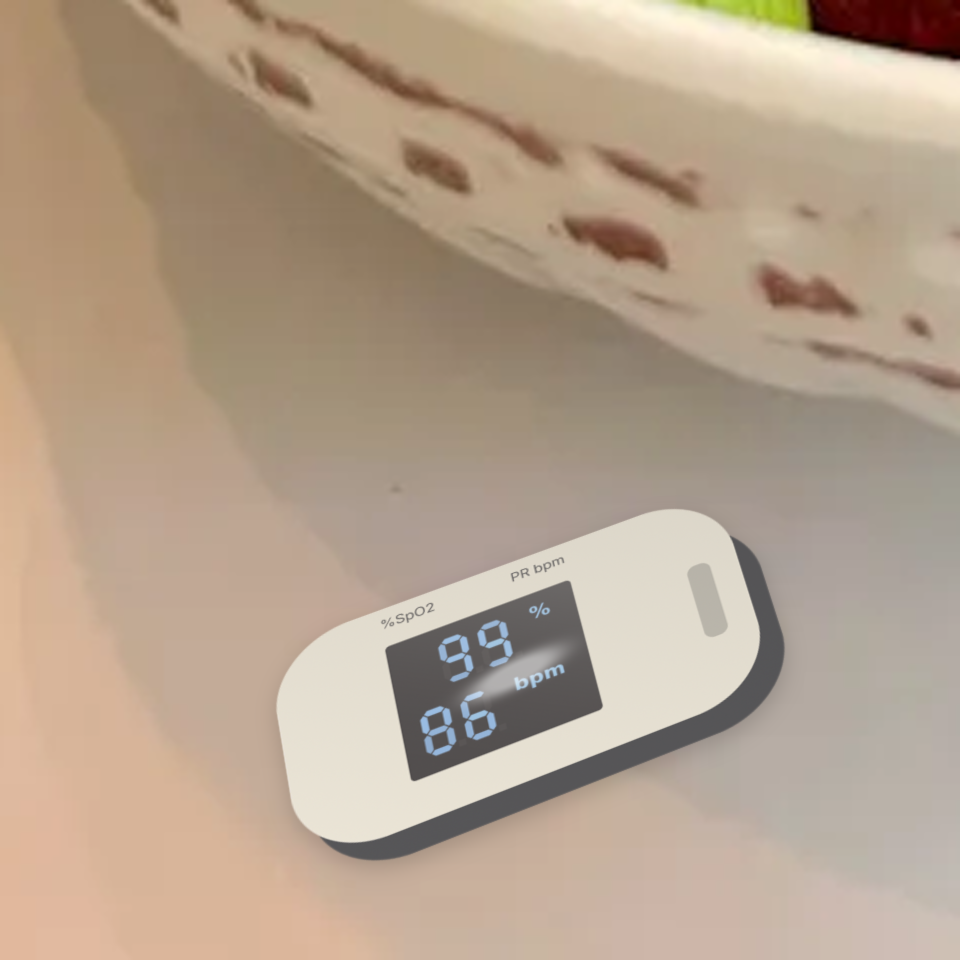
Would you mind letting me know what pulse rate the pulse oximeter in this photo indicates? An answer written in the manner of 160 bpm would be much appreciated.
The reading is 86 bpm
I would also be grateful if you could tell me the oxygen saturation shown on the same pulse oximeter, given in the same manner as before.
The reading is 99 %
